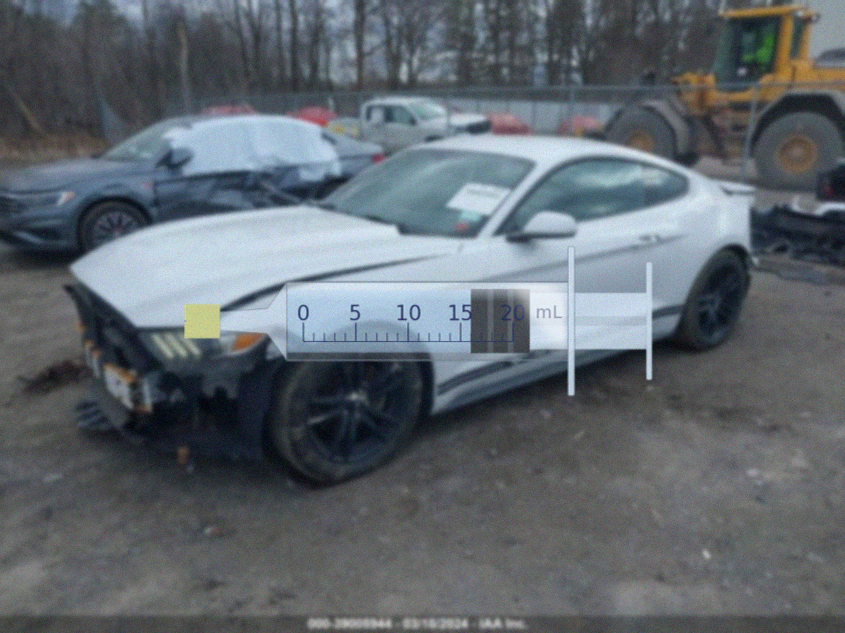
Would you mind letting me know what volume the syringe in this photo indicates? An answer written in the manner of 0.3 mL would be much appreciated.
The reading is 16 mL
